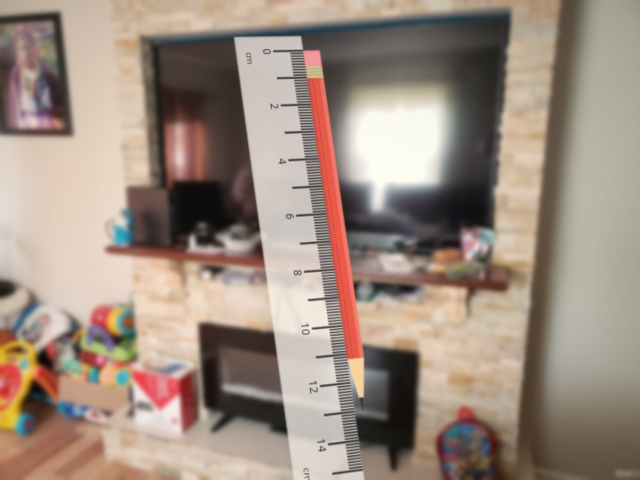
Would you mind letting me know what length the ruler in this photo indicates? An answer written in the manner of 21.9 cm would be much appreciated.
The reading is 13 cm
